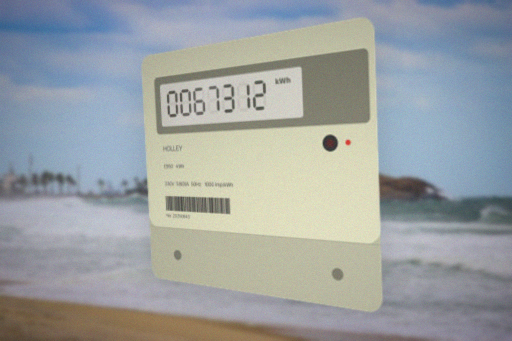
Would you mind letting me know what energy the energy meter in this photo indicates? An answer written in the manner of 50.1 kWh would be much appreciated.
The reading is 67312 kWh
